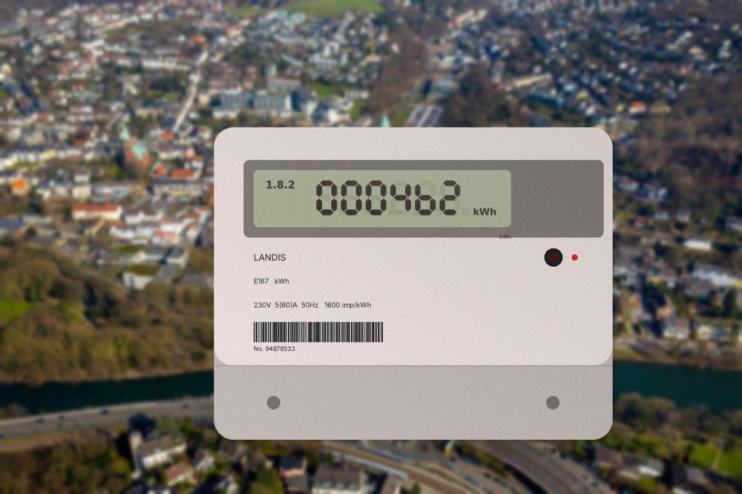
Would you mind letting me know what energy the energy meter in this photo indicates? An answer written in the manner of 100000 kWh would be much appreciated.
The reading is 462 kWh
